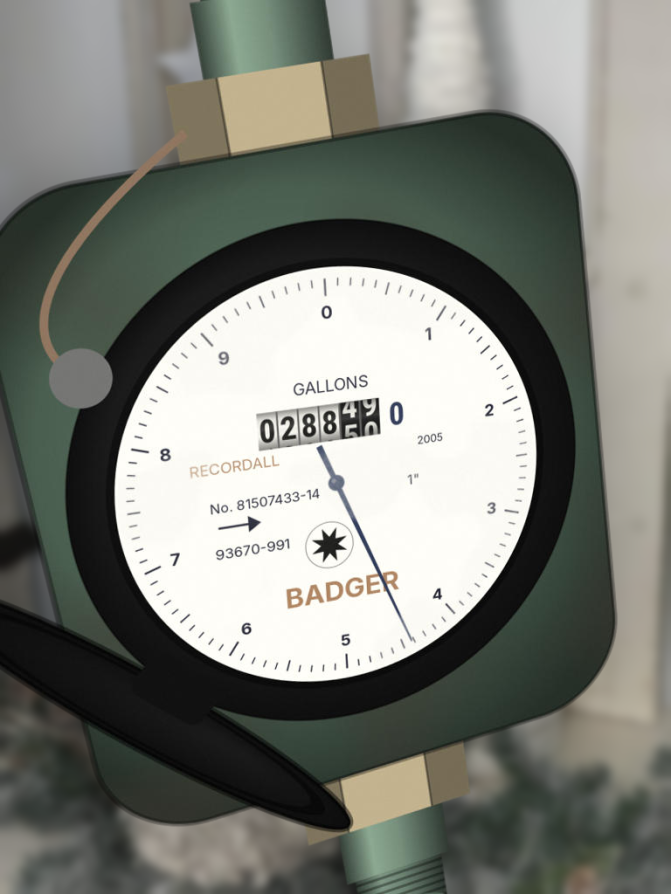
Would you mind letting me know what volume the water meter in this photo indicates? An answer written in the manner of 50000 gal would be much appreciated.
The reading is 288494.4 gal
